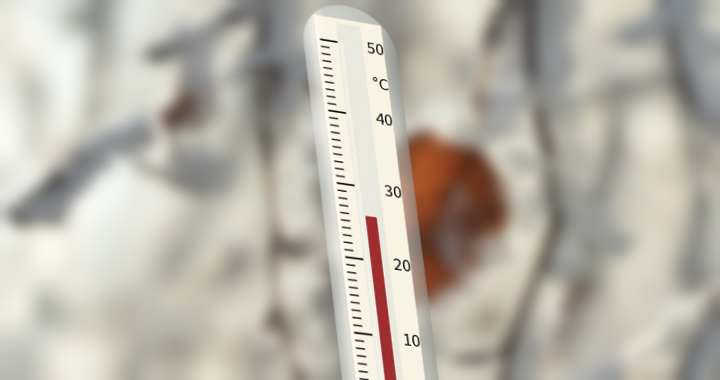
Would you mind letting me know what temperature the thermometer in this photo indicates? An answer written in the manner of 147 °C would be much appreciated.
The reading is 26 °C
